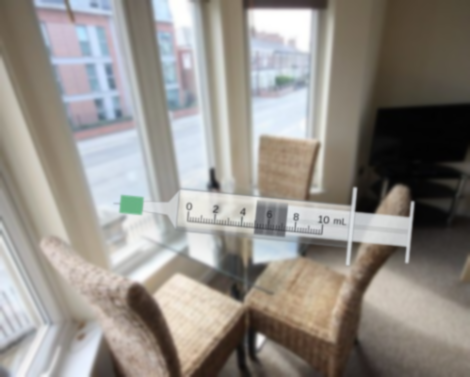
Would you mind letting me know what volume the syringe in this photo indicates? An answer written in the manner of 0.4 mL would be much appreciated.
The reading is 5 mL
